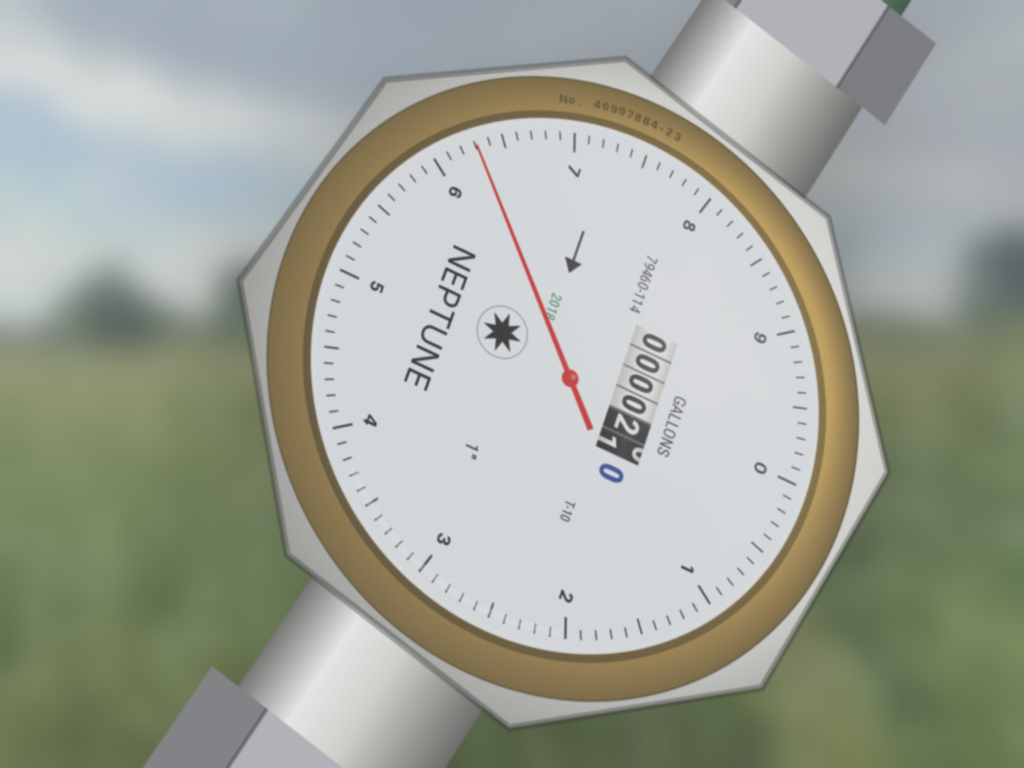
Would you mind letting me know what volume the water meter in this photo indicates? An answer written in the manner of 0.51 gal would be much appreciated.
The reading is 206.3 gal
